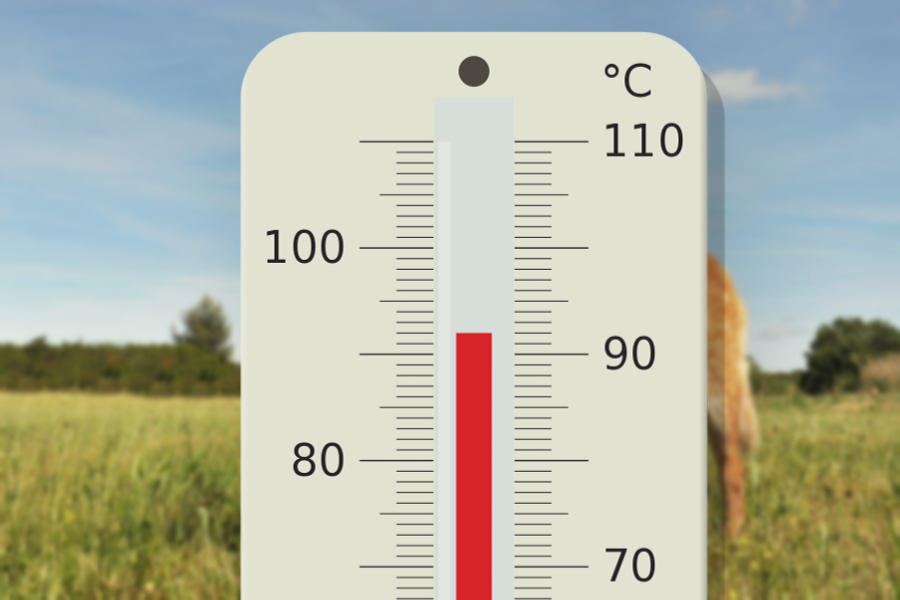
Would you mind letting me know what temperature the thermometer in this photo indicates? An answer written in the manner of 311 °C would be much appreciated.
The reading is 92 °C
